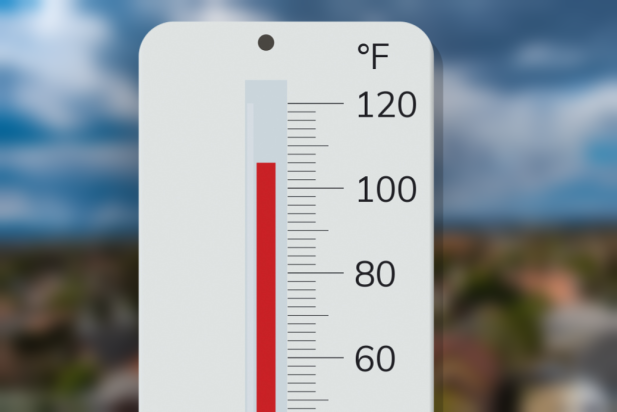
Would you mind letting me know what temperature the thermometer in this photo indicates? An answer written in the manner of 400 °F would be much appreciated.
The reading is 106 °F
